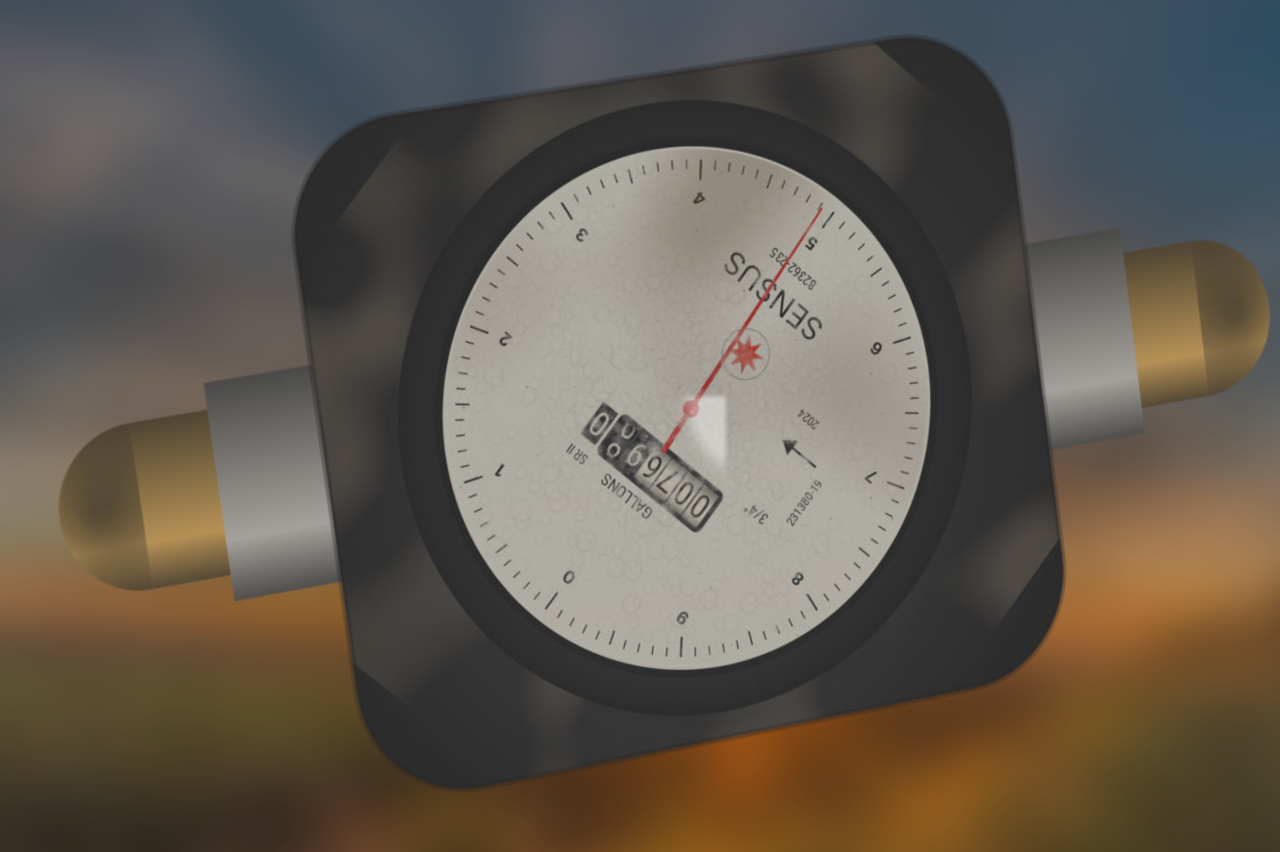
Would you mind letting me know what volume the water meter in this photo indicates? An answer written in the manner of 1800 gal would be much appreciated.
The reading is 76984.9 gal
